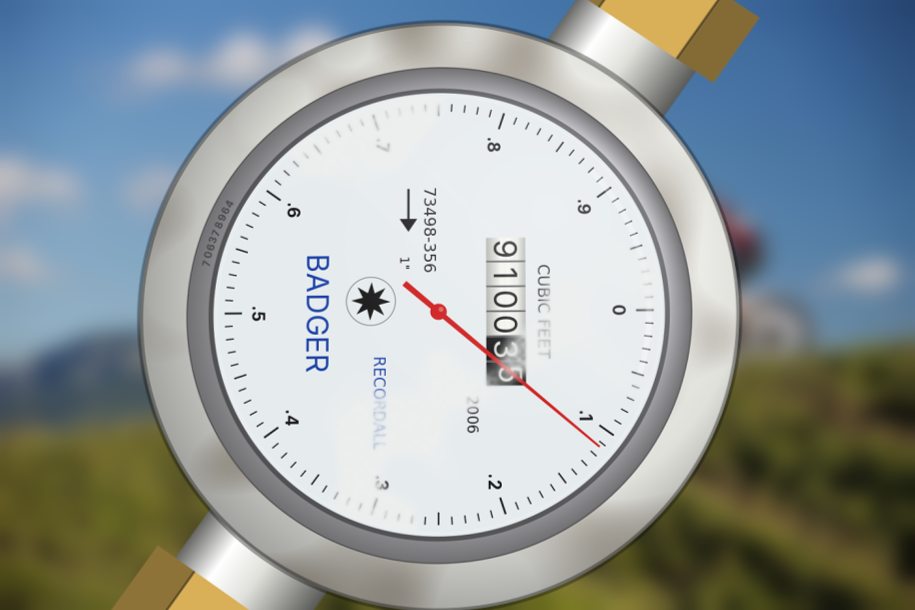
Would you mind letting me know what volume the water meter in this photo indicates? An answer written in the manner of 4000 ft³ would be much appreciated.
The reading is 910035.11 ft³
